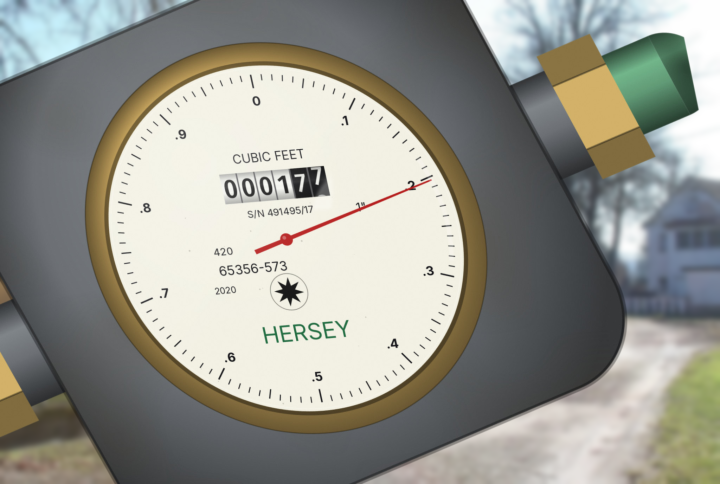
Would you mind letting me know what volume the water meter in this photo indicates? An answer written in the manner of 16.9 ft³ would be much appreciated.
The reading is 177.20 ft³
